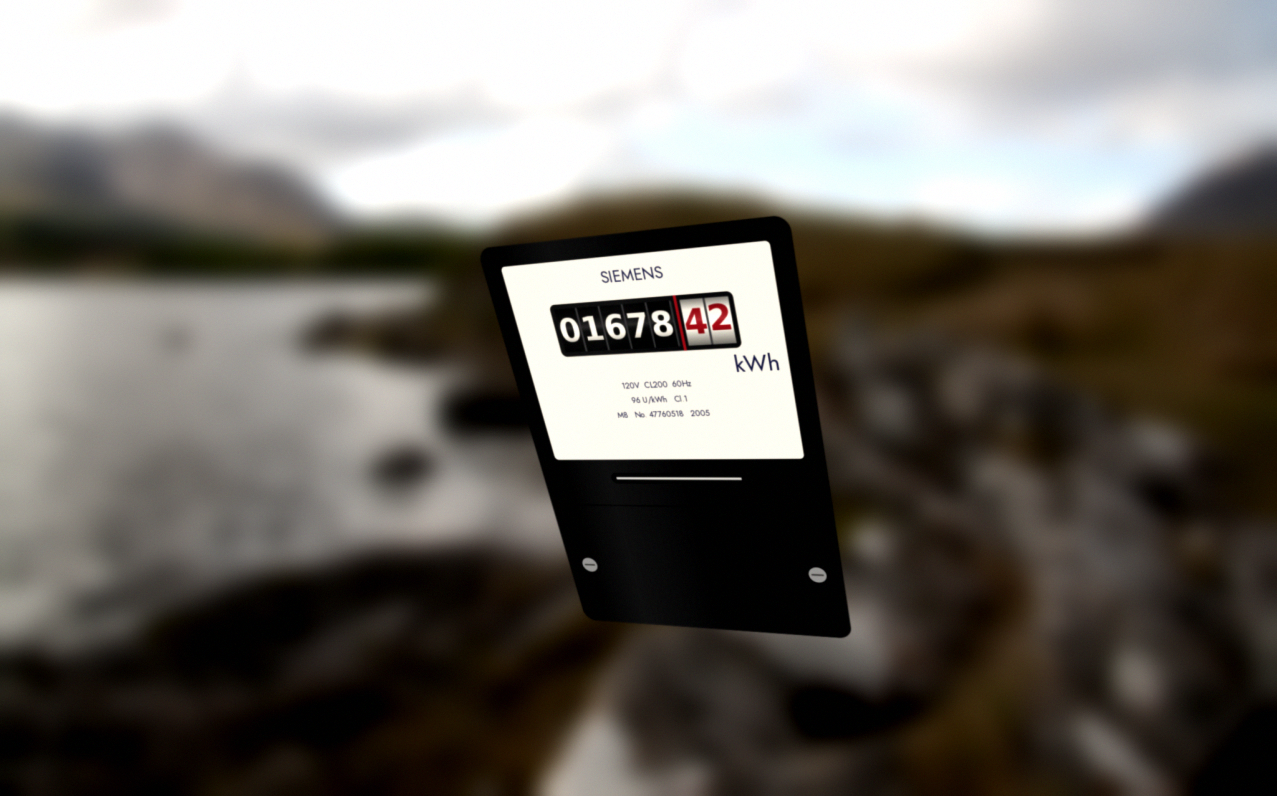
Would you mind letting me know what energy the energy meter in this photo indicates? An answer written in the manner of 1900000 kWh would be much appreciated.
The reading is 1678.42 kWh
